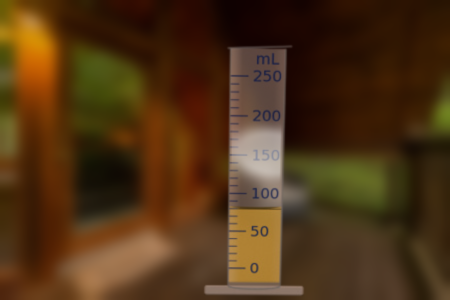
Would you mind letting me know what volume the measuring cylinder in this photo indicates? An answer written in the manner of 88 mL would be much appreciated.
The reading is 80 mL
